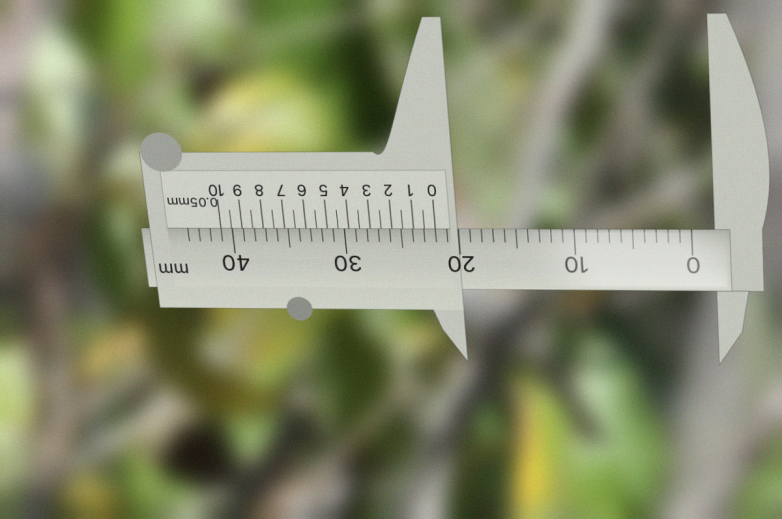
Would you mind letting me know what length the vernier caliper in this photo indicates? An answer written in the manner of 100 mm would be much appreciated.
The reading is 22.0 mm
